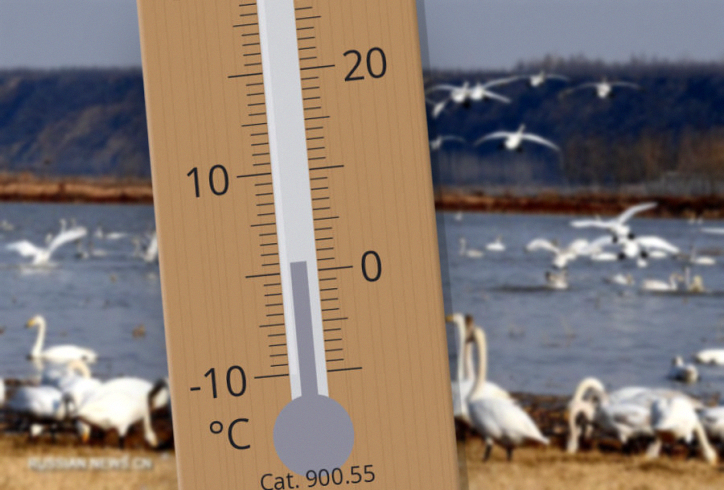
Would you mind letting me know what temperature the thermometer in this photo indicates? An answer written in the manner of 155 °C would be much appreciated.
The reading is 1 °C
